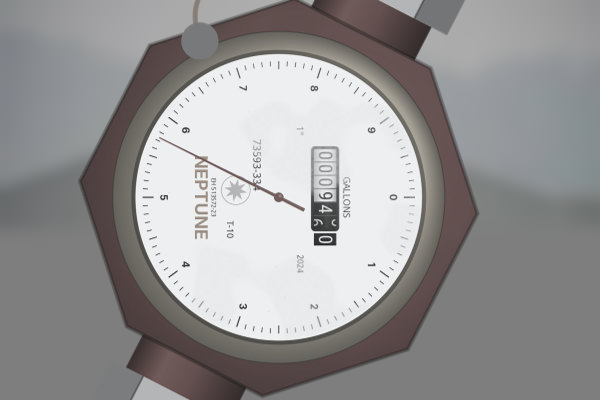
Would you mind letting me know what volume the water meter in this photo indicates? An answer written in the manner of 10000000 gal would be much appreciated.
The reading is 9455.7 gal
